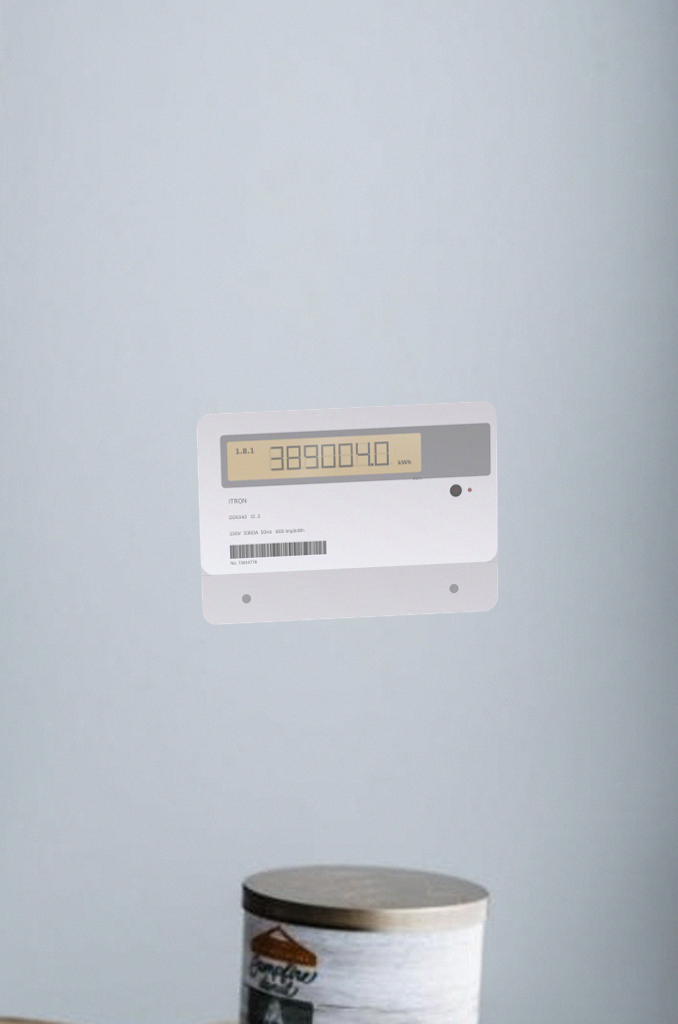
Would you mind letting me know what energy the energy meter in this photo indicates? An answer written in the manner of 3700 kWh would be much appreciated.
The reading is 389004.0 kWh
